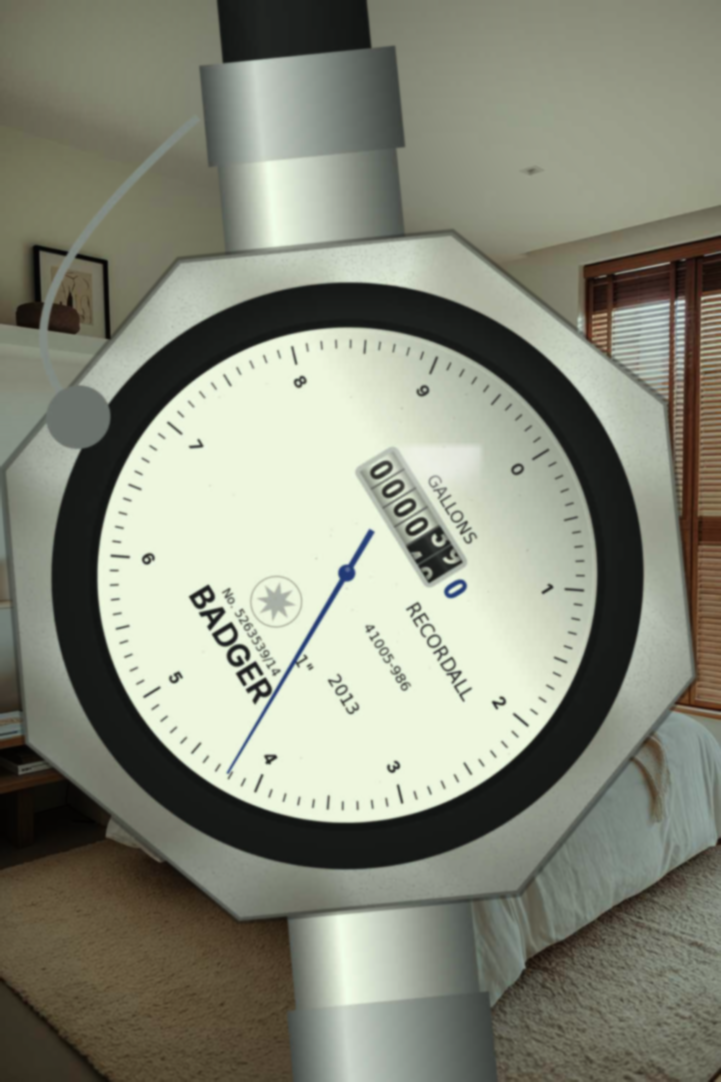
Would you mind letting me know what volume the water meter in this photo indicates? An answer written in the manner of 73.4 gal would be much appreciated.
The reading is 394.2 gal
